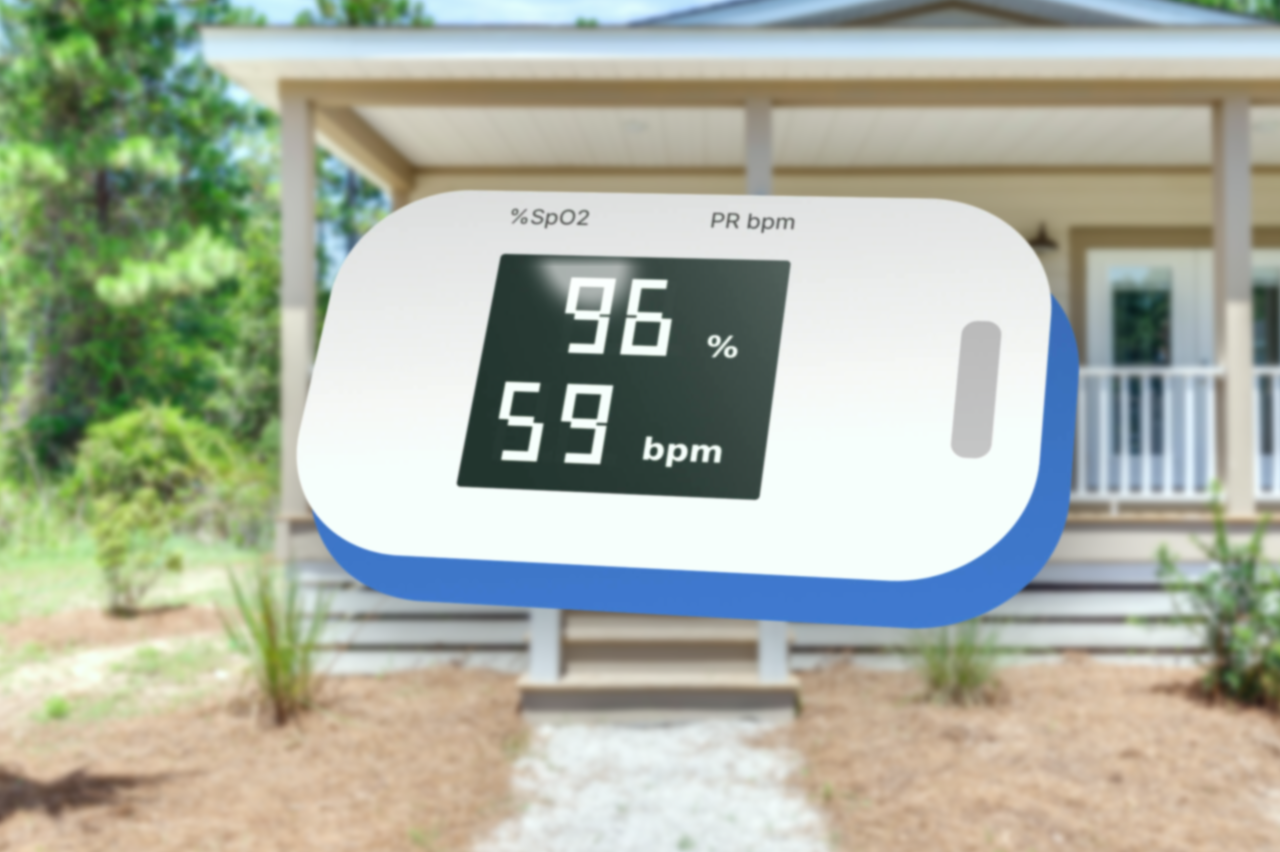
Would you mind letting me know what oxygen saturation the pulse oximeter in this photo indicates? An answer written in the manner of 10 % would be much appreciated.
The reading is 96 %
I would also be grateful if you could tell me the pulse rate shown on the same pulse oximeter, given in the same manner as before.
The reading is 59 bpm
